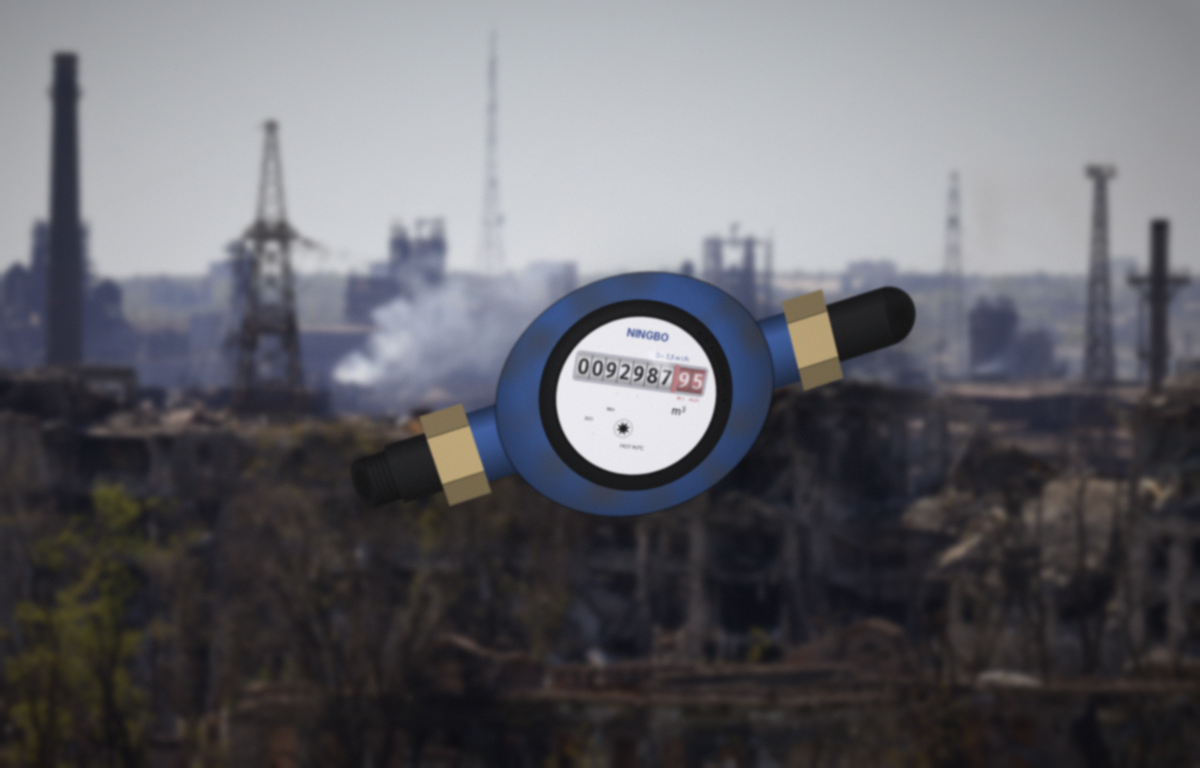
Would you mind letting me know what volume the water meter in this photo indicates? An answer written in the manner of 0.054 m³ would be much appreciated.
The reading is 92987.95 m³
